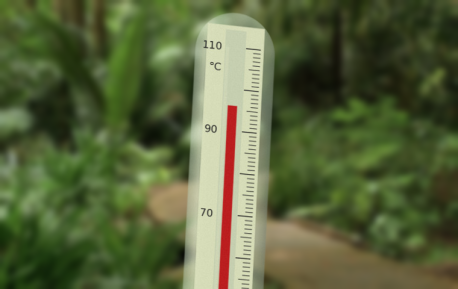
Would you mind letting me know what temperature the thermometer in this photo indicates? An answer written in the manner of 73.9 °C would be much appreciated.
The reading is 96 °C
